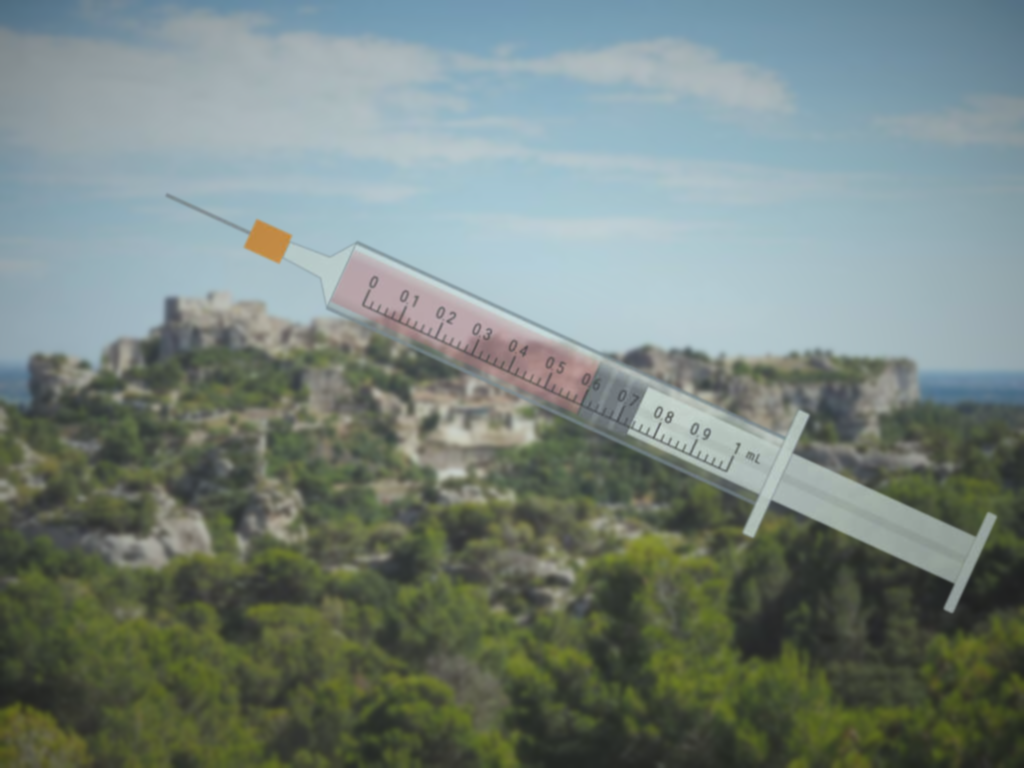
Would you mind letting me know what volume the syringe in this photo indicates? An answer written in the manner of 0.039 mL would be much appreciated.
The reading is 0.6 mL
